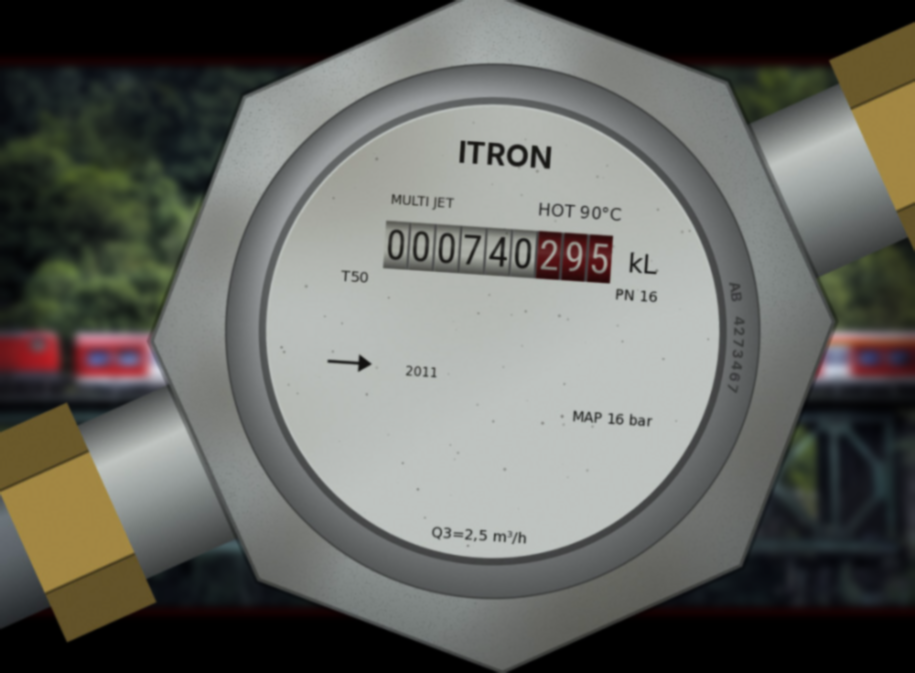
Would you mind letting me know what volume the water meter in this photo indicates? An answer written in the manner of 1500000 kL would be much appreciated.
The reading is 740.295 kL
